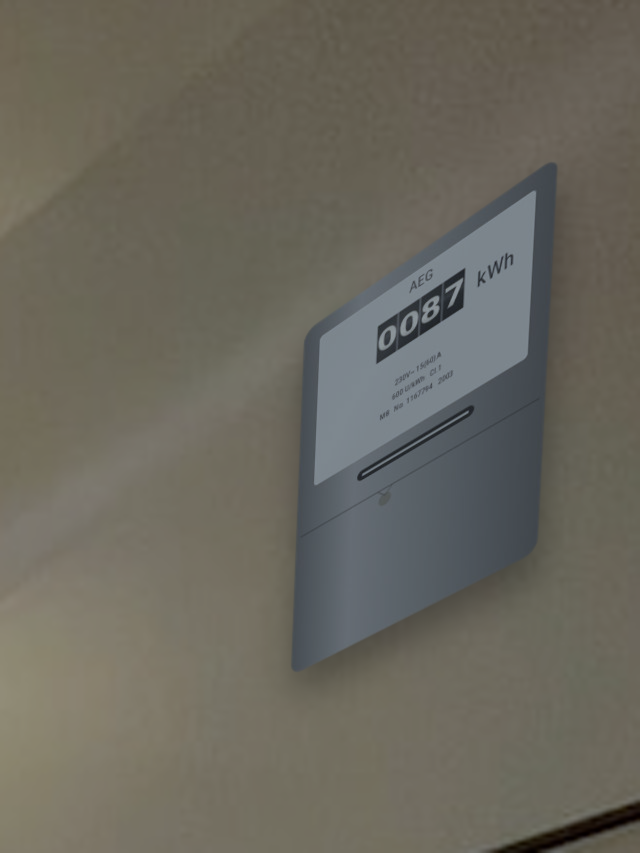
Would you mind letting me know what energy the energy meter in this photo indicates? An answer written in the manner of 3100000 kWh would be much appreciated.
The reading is 87 kWh
